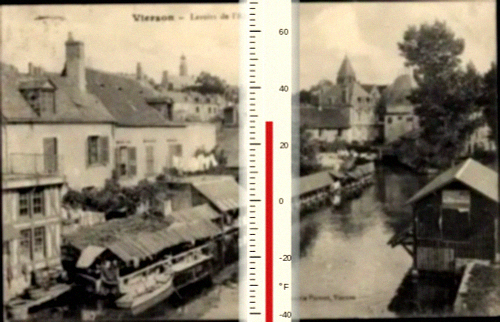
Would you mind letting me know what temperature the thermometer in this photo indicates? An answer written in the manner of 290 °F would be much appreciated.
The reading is 28 °F
